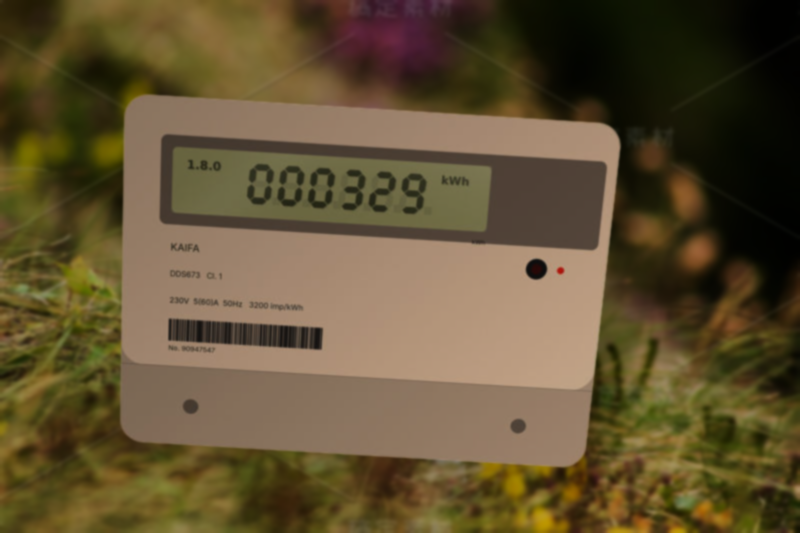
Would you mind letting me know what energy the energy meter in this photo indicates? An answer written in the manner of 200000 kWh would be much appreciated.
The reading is 329 kWh
